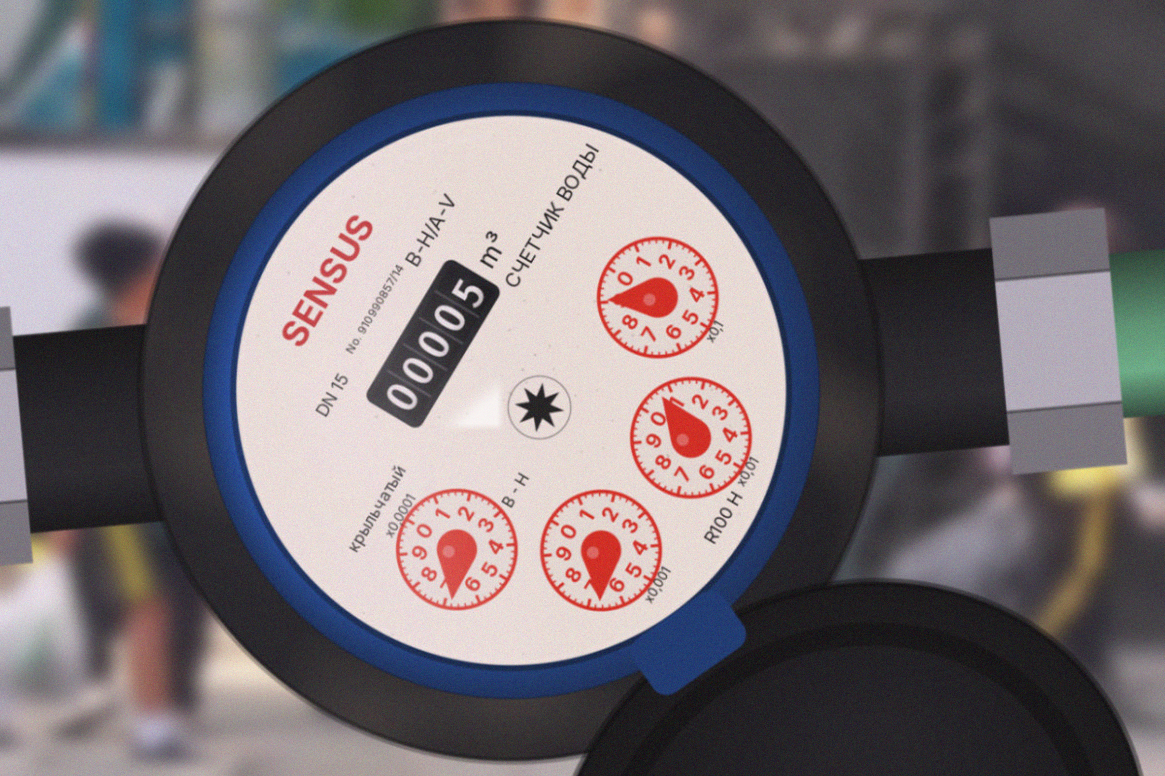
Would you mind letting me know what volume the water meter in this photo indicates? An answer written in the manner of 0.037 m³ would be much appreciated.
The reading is 4.9066 m³
